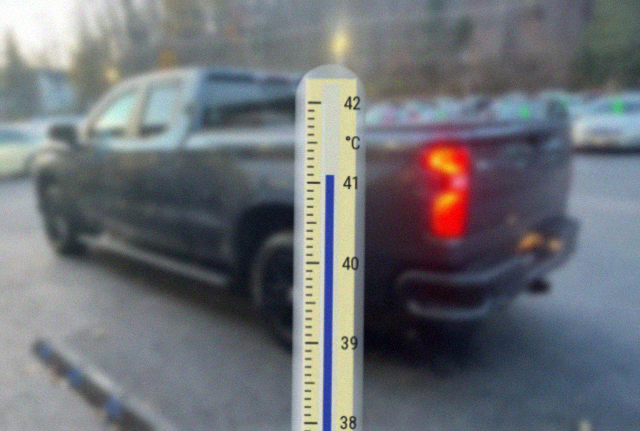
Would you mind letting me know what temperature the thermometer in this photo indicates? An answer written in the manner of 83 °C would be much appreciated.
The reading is 41.1 °C
